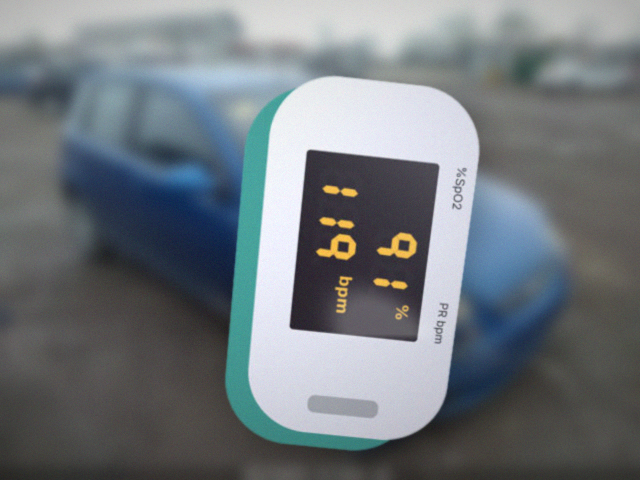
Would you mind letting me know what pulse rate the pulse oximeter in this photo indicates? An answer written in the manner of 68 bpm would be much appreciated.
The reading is 119 bpm
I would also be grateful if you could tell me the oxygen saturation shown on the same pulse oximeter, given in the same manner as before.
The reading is 91 %
